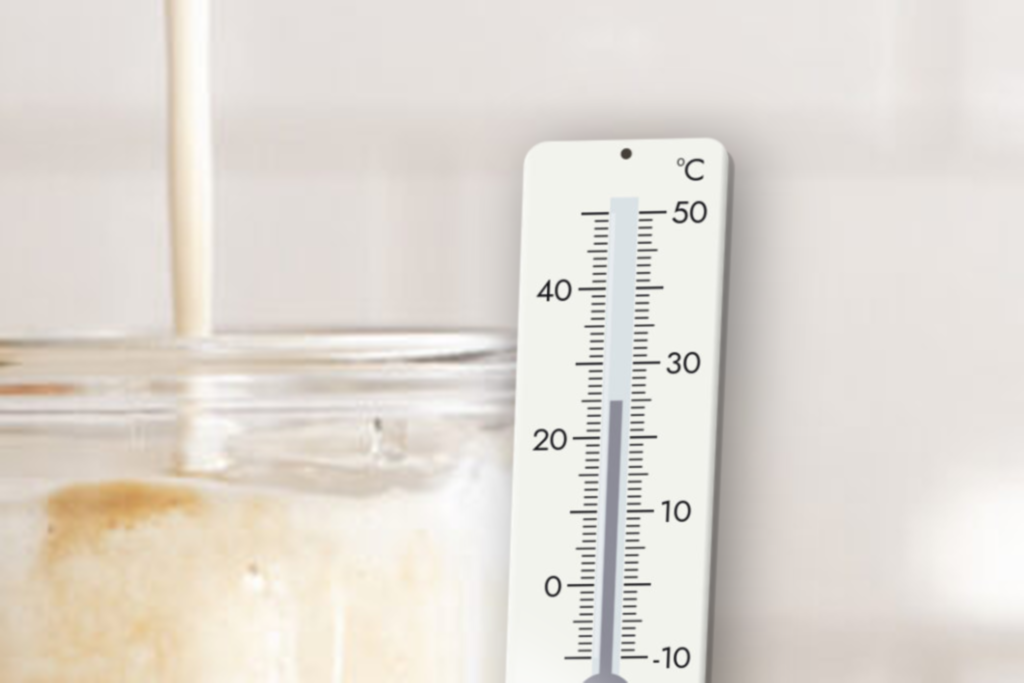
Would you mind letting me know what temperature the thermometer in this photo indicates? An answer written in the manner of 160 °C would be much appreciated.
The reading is 25 °C
